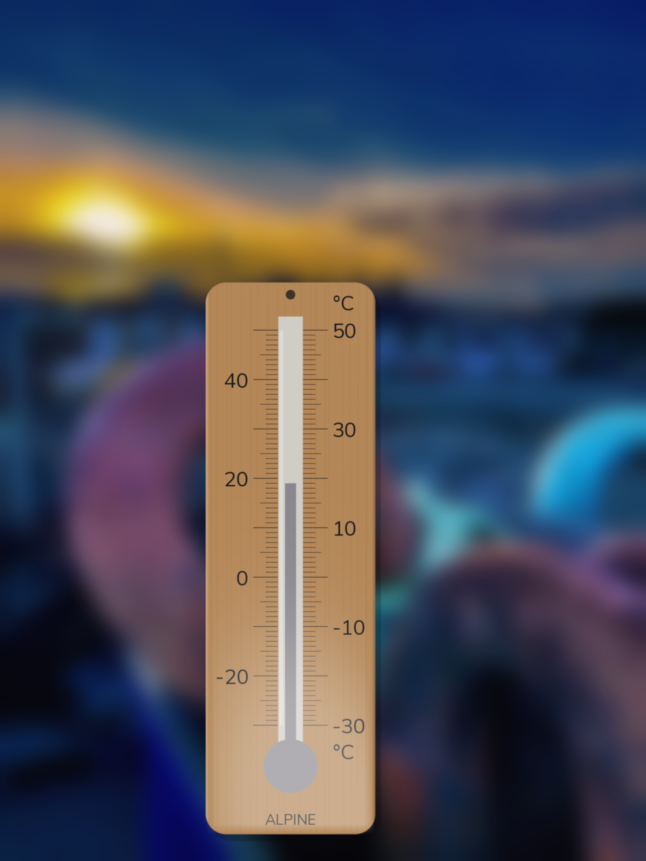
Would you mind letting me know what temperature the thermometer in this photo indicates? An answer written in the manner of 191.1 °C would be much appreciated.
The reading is 19 °C
